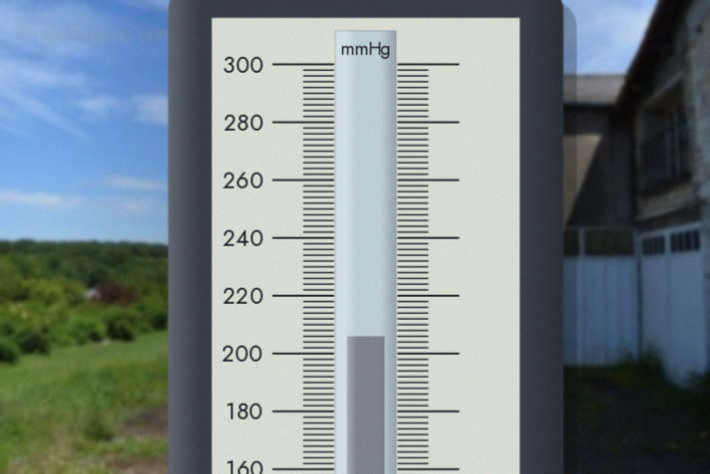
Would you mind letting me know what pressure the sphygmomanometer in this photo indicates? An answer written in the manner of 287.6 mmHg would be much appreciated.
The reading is 206 mmHg
